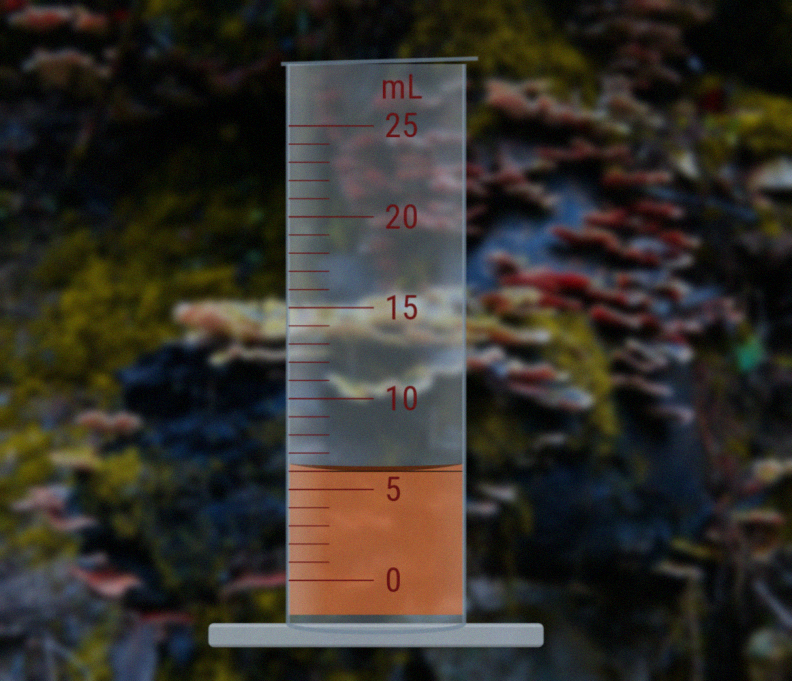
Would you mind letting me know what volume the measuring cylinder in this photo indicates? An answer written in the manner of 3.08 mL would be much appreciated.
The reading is 6 mL
